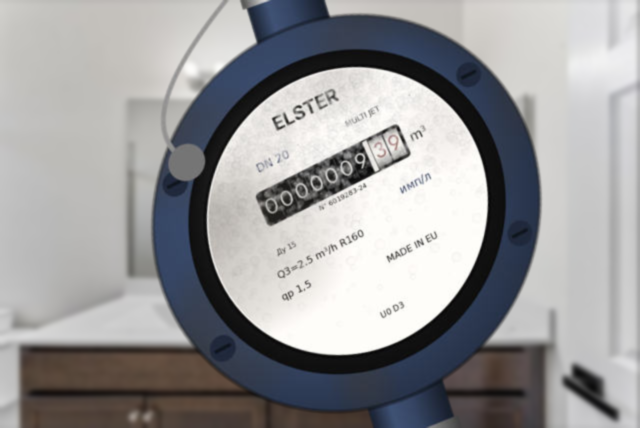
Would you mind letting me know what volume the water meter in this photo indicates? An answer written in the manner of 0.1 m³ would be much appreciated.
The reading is 9.39 m³
